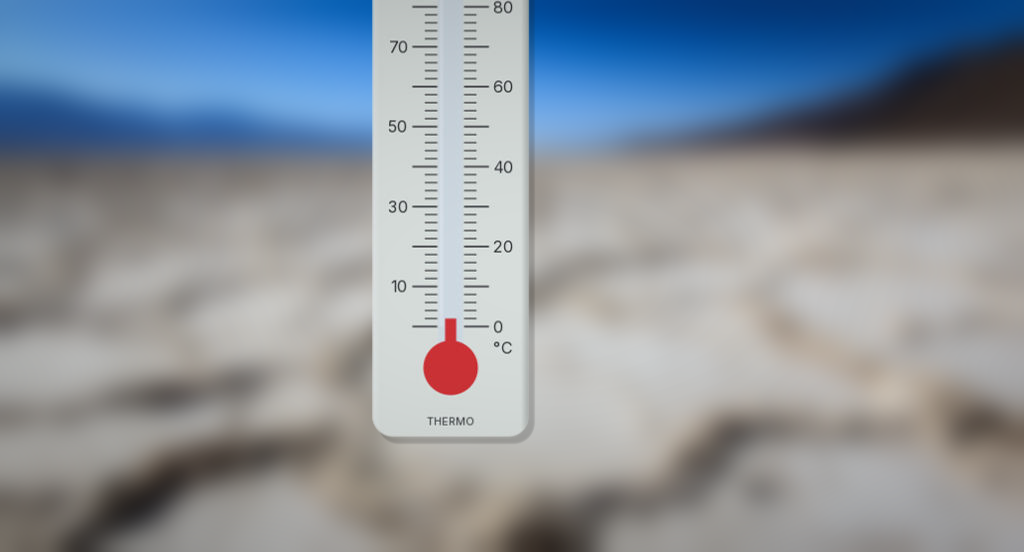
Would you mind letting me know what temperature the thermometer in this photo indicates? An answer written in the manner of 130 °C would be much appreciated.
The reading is 2 °C
